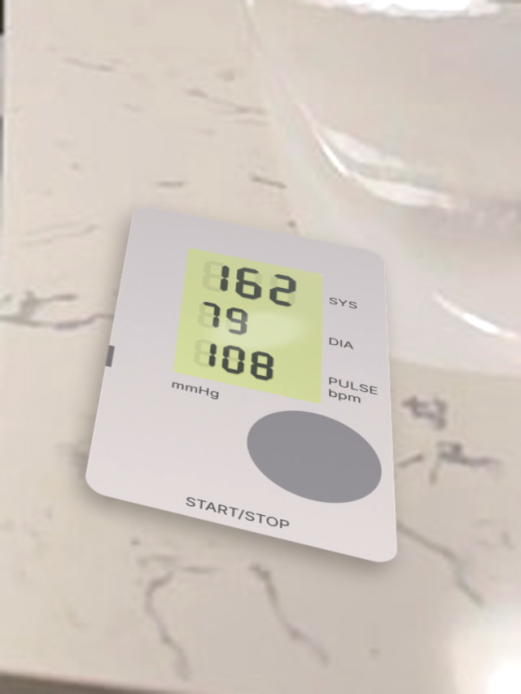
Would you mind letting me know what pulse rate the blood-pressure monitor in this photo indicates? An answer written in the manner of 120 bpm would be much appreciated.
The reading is 108 bpm
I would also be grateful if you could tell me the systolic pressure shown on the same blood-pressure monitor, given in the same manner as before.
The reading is 162 mmHg
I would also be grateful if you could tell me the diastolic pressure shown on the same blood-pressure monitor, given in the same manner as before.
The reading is 79 mmHg
